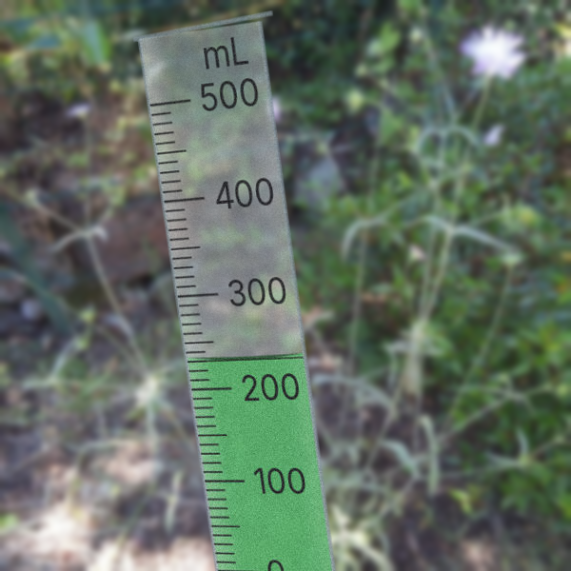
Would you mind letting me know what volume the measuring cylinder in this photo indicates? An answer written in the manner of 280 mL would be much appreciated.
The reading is 230 mL
